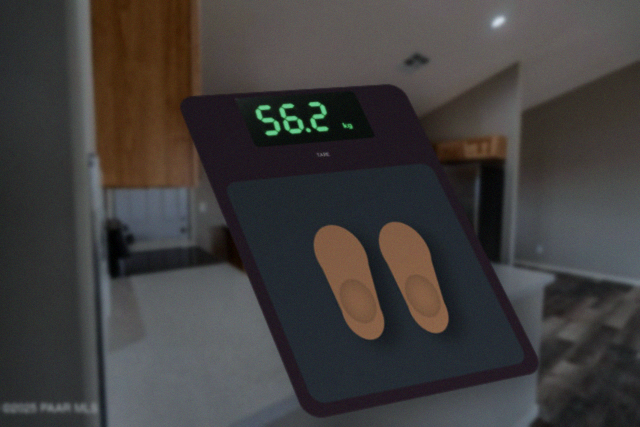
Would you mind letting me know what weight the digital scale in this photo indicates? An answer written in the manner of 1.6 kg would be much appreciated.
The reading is 56.2 kg
